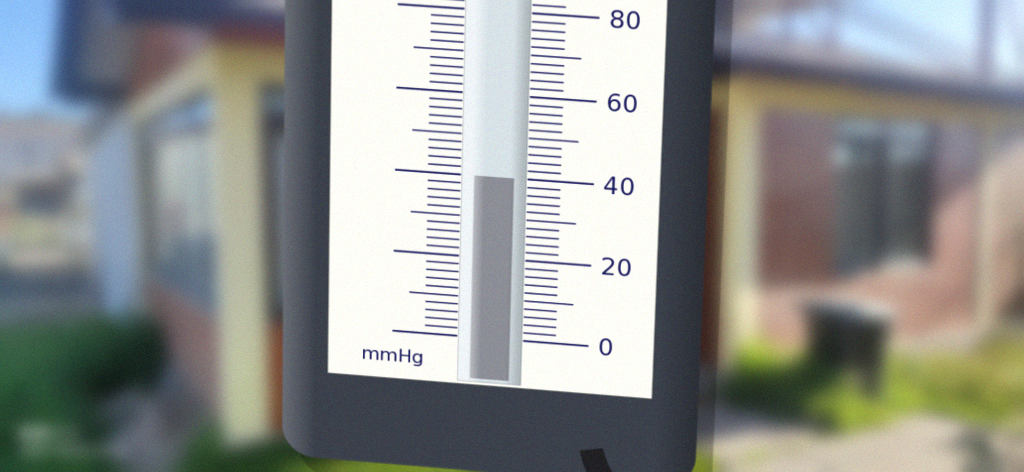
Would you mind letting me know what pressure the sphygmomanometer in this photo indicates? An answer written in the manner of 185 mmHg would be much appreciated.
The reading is 40 mmHg
